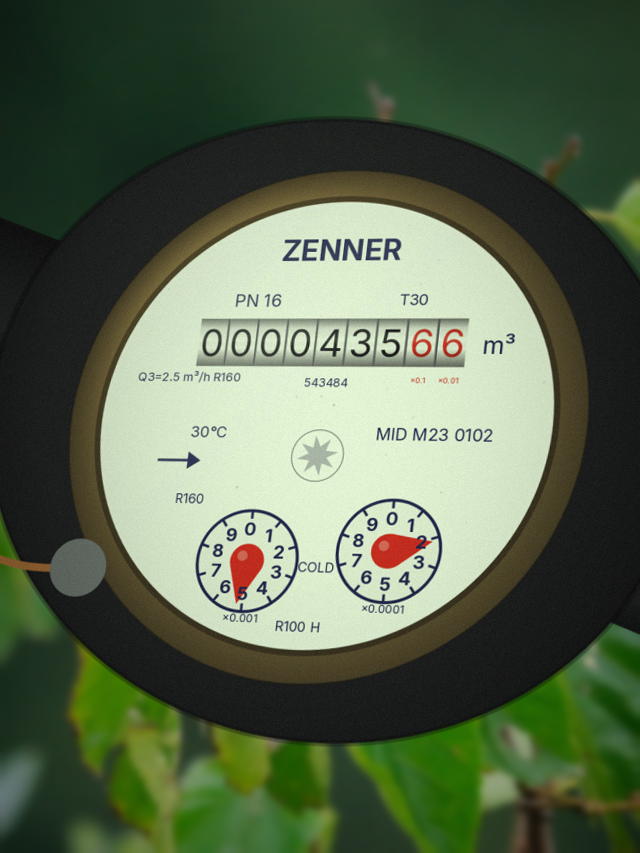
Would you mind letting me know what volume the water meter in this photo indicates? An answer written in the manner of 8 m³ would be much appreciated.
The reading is 435.6652 m³
